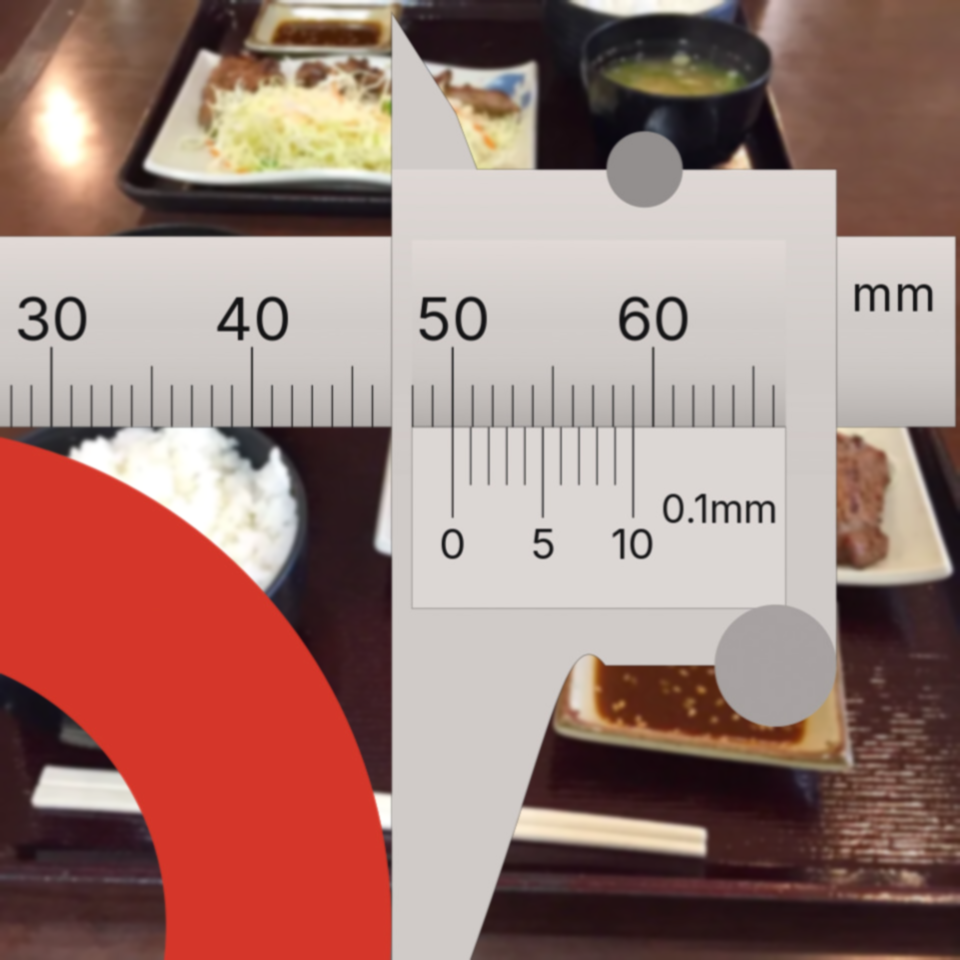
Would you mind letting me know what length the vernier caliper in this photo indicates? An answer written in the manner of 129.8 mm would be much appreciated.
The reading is 50.0 mm
